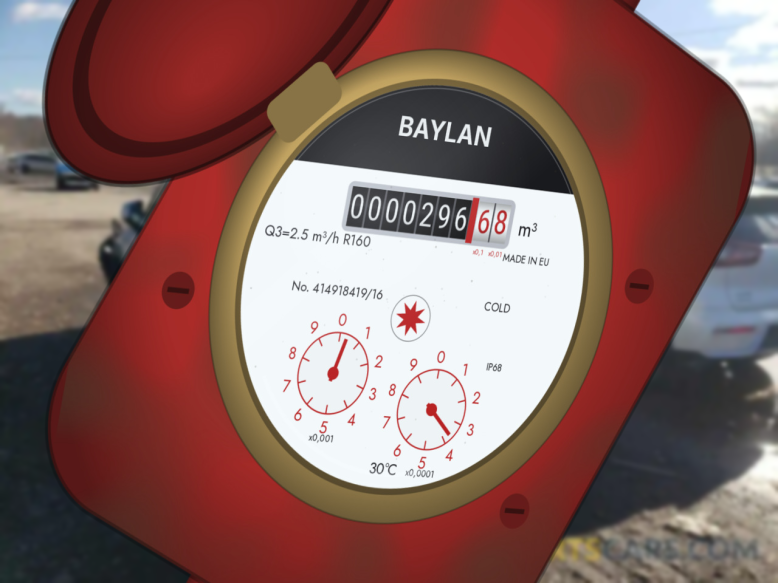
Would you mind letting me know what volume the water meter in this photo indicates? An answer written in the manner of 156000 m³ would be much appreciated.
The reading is 296.6803 m³
